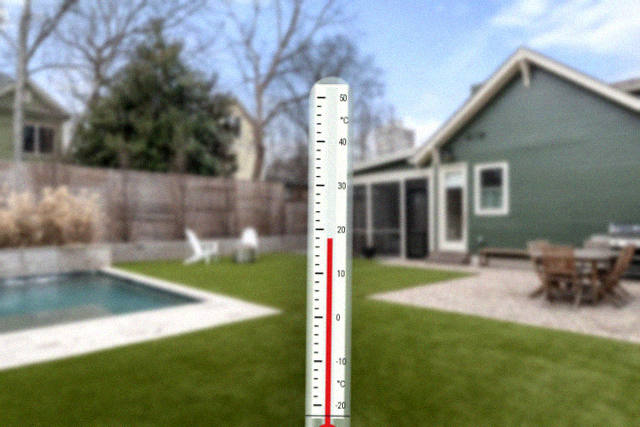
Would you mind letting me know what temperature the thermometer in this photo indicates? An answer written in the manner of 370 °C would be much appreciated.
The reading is 18 °C
